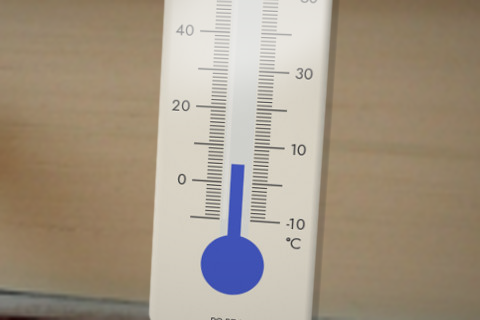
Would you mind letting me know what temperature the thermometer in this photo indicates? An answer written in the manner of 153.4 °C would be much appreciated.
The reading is 5 °C
